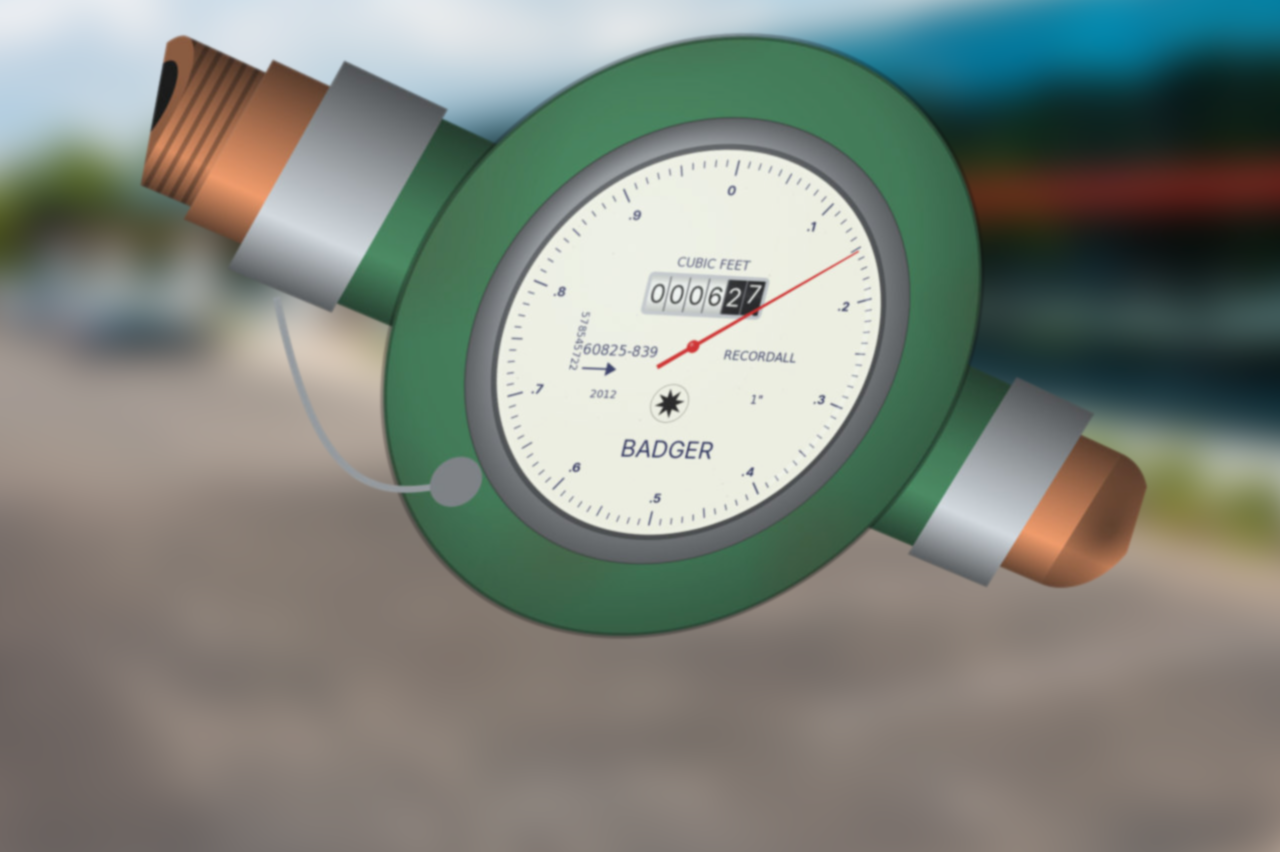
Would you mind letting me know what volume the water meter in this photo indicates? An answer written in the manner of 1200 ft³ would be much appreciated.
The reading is 627.15 ft³
